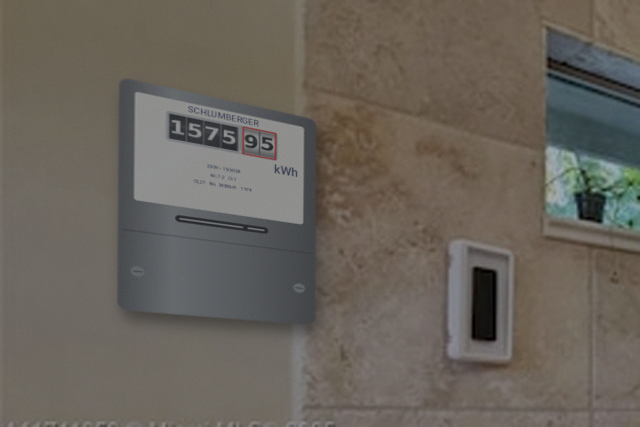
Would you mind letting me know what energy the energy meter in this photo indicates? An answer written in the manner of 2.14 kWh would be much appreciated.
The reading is 1575.95 kWh
